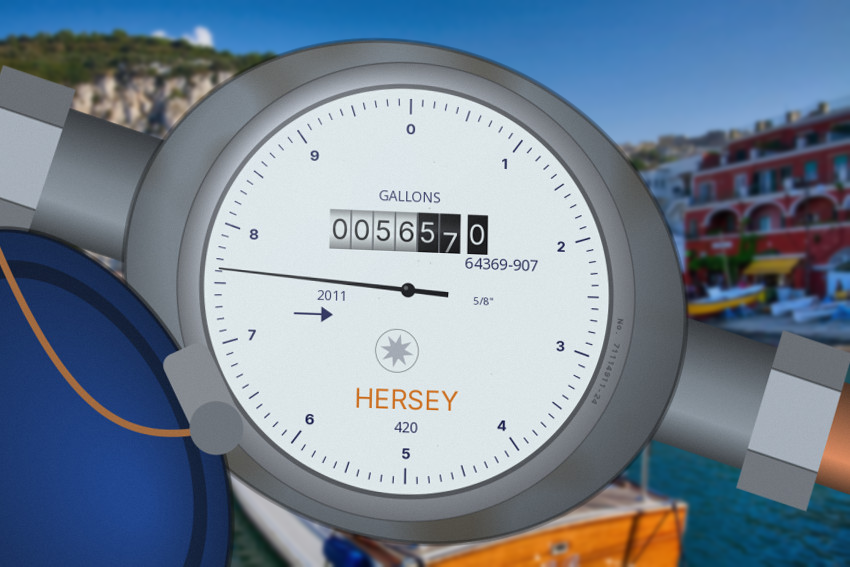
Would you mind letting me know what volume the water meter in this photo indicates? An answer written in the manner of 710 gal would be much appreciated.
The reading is 56567.6 gal
